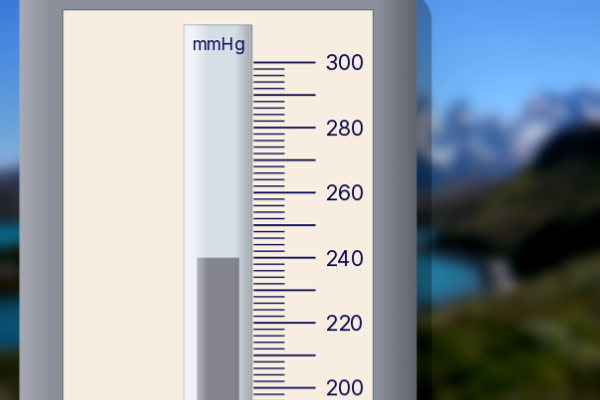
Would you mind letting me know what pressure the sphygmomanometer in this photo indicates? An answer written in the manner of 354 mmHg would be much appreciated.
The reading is 240 mmHg
